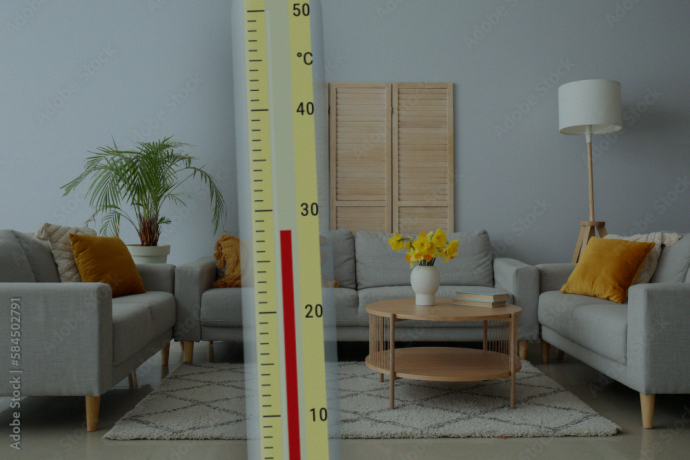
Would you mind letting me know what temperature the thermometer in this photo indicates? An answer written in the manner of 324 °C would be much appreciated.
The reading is 28 °C
